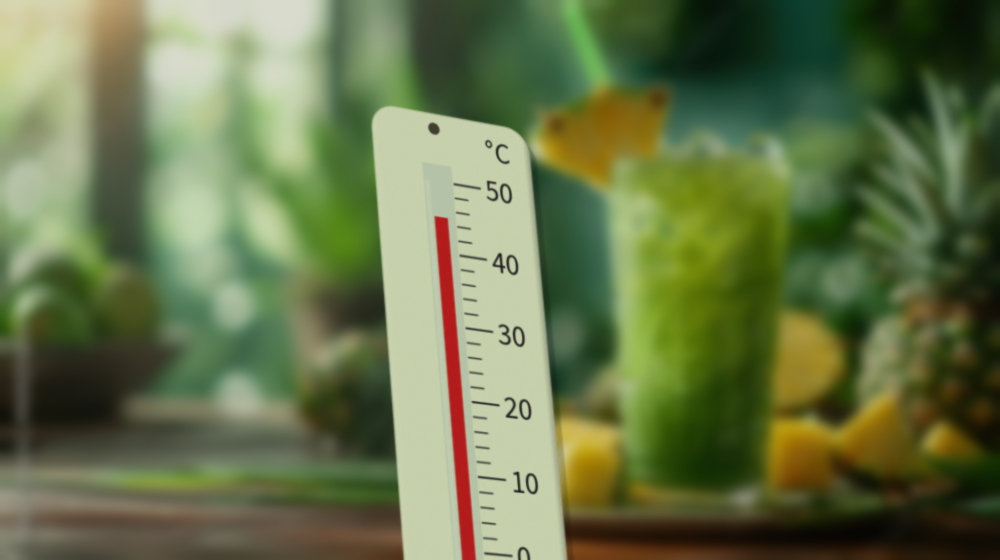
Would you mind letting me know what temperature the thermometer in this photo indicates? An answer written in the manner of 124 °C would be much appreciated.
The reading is 45 °C
